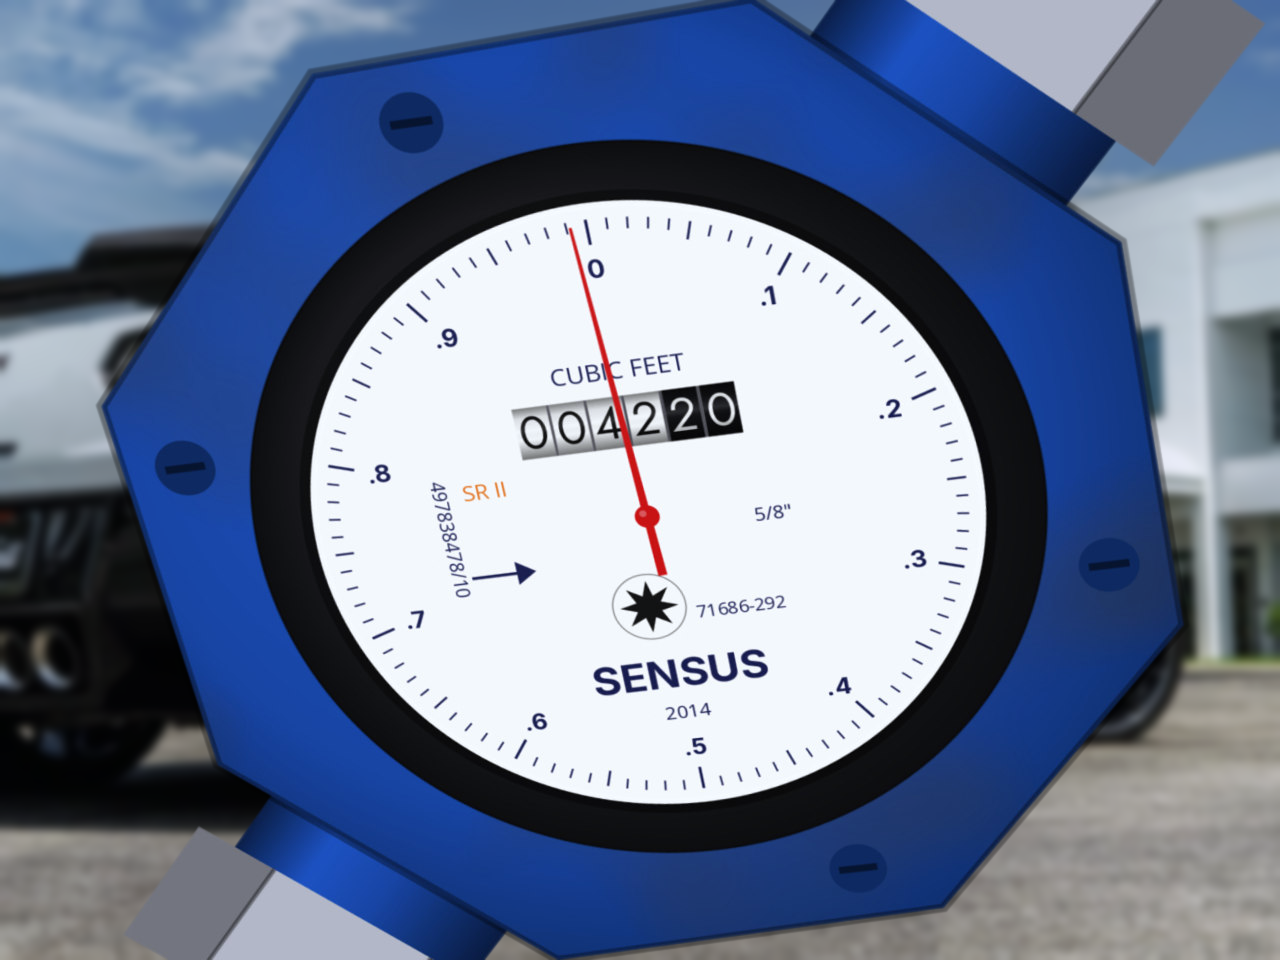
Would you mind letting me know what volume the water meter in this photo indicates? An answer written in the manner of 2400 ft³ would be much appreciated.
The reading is 4219.99 ft³
